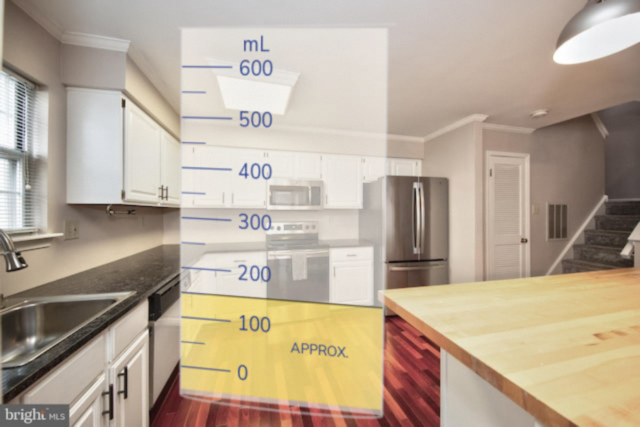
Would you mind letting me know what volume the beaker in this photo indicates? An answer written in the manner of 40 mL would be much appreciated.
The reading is 150 mL
